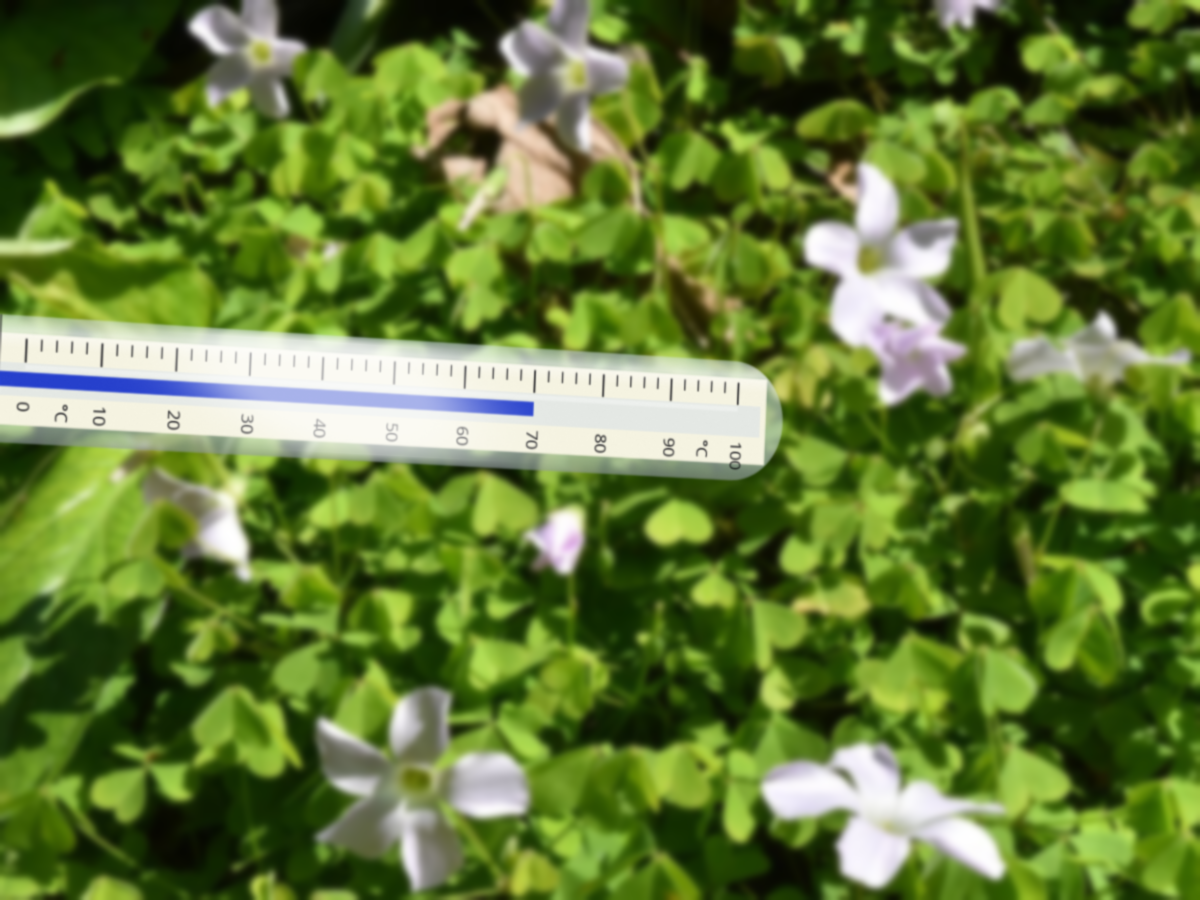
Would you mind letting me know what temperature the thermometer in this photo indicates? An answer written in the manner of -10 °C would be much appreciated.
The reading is 70 °C
